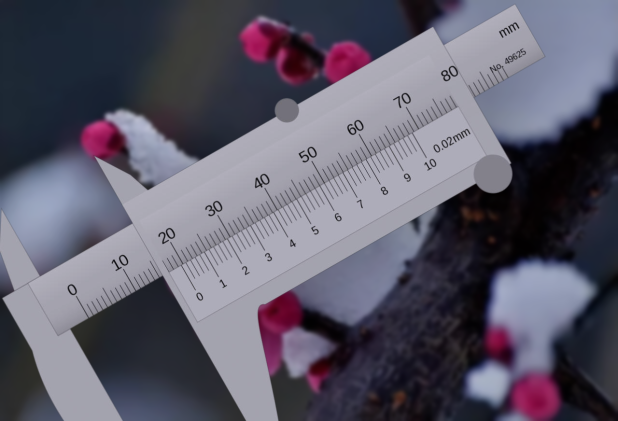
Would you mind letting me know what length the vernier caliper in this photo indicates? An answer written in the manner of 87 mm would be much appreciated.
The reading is 19.6 mm
